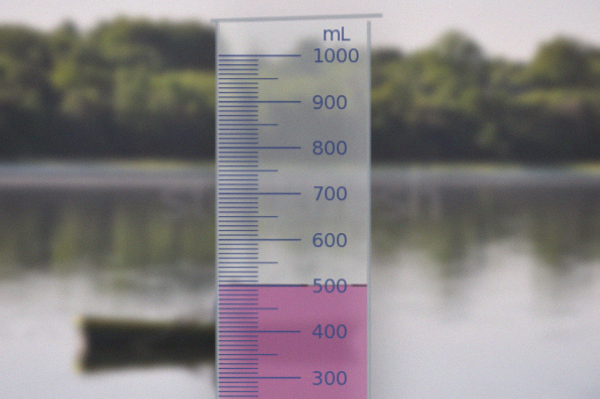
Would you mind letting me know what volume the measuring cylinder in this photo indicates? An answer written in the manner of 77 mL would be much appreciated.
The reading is 500 mL
